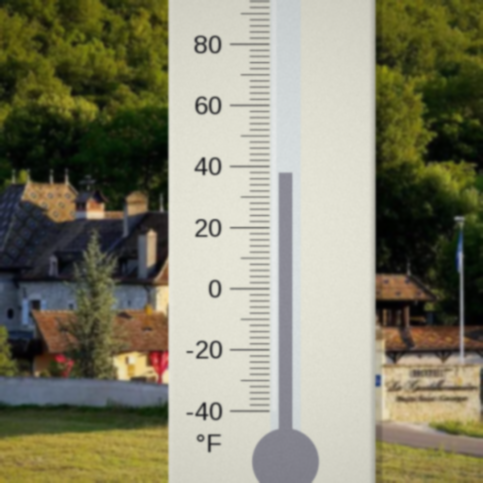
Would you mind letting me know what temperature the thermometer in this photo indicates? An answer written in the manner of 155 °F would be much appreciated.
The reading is 38 °F
